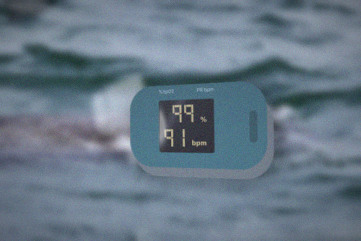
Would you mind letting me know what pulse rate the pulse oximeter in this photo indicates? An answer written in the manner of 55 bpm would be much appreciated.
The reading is 91 bpm
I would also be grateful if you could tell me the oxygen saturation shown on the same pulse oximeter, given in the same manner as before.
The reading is 99 %
